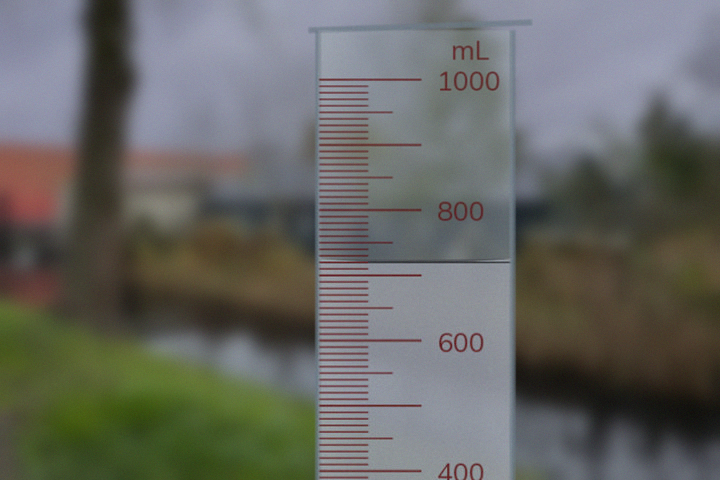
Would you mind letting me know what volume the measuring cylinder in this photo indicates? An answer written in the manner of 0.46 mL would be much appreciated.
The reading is 720 mL
